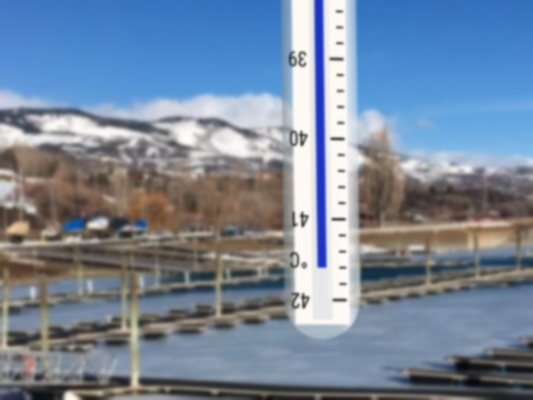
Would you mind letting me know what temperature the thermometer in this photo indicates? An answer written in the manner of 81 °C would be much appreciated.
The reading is 41.6 °C
